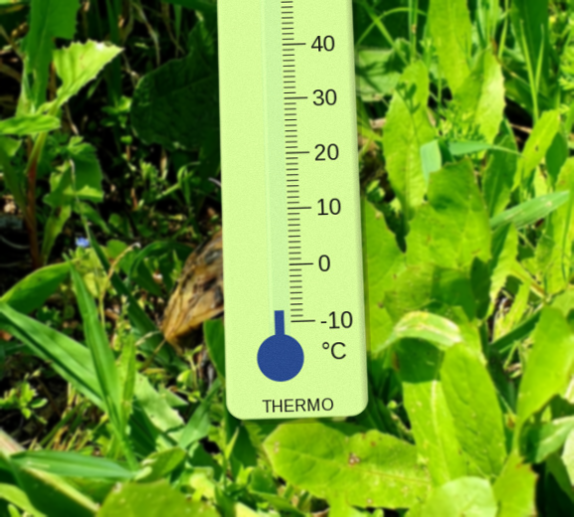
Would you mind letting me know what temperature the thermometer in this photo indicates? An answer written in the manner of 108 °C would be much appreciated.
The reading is -8 °C
